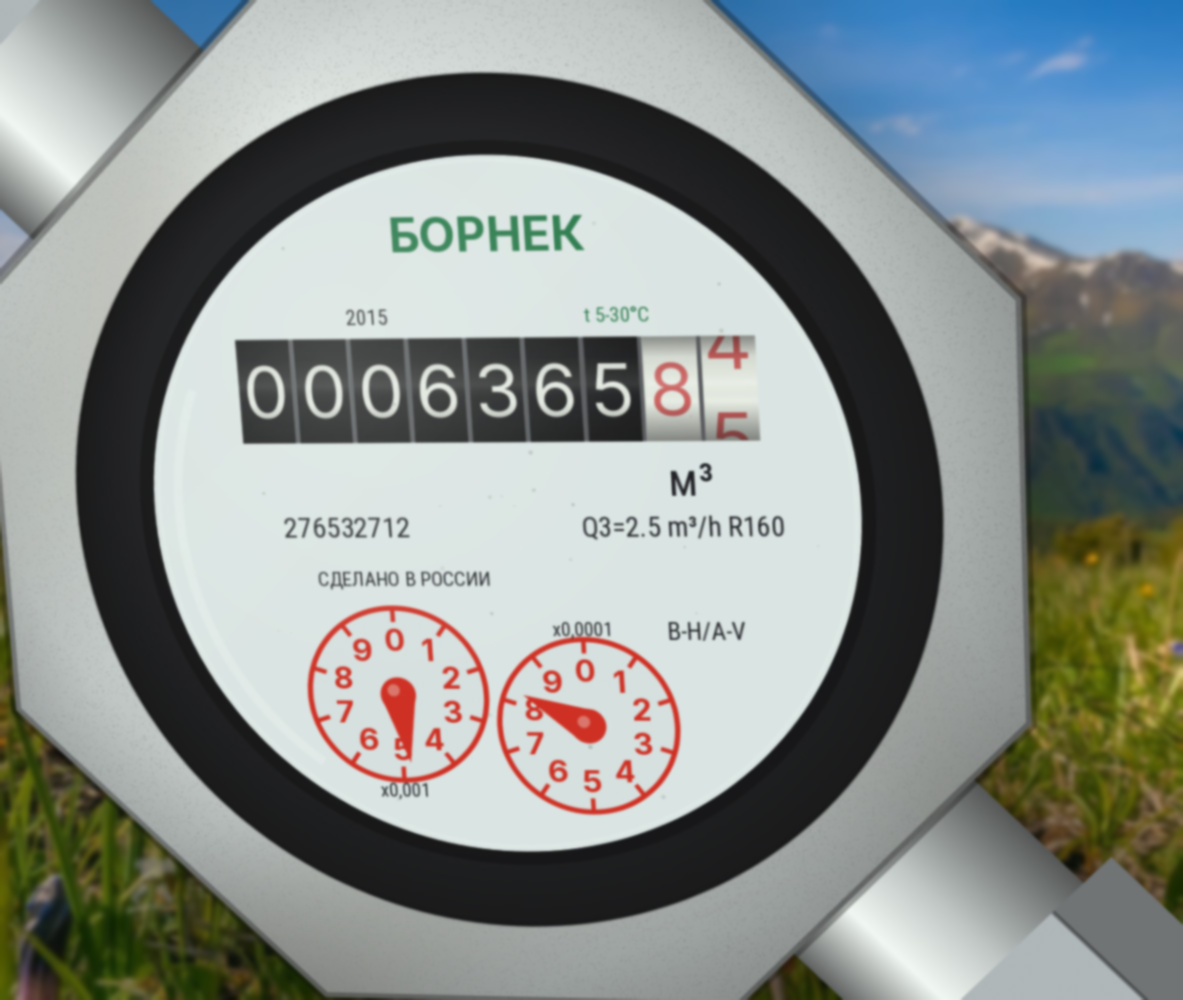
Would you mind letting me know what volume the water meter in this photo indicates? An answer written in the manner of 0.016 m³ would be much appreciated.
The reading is 6365.8448 m³
